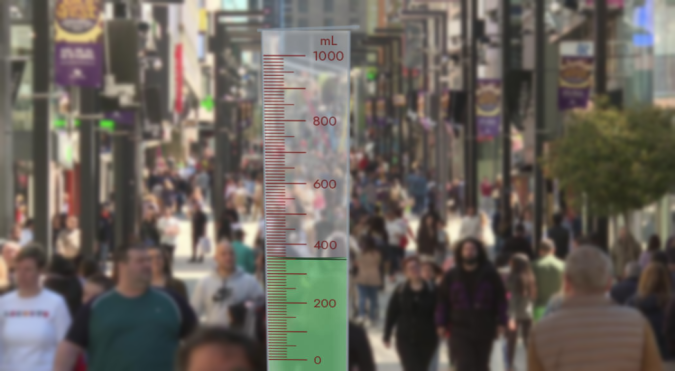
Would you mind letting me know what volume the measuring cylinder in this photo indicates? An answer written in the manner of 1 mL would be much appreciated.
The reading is 350 mL
